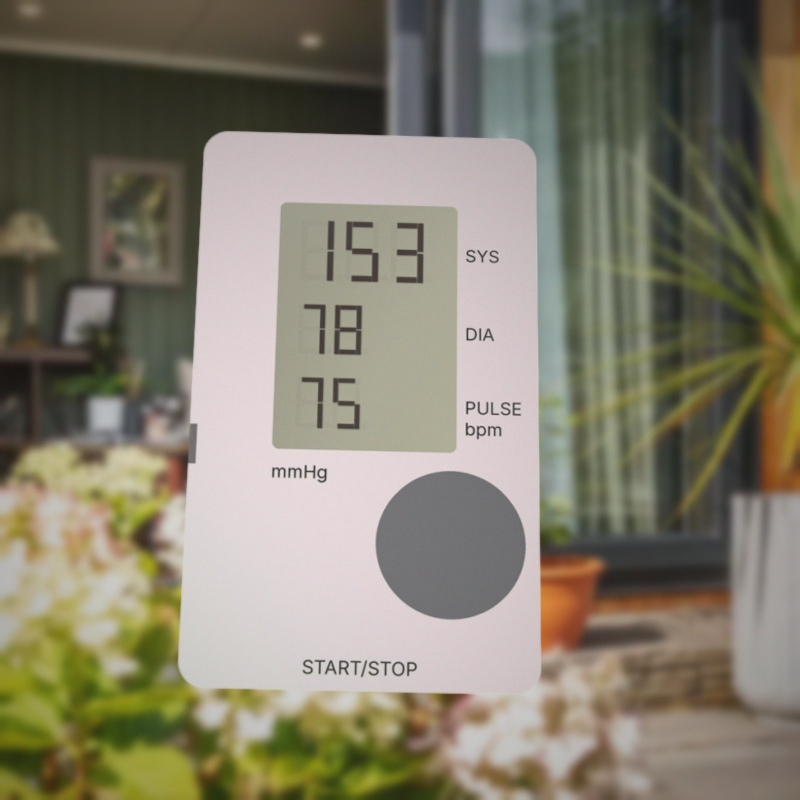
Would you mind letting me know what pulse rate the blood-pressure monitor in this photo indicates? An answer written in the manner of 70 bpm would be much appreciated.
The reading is 75 bpm
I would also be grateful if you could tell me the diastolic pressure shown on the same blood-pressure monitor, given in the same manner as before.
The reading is 78 mmHg
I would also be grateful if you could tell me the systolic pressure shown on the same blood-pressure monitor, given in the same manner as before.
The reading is 153 mmHg
